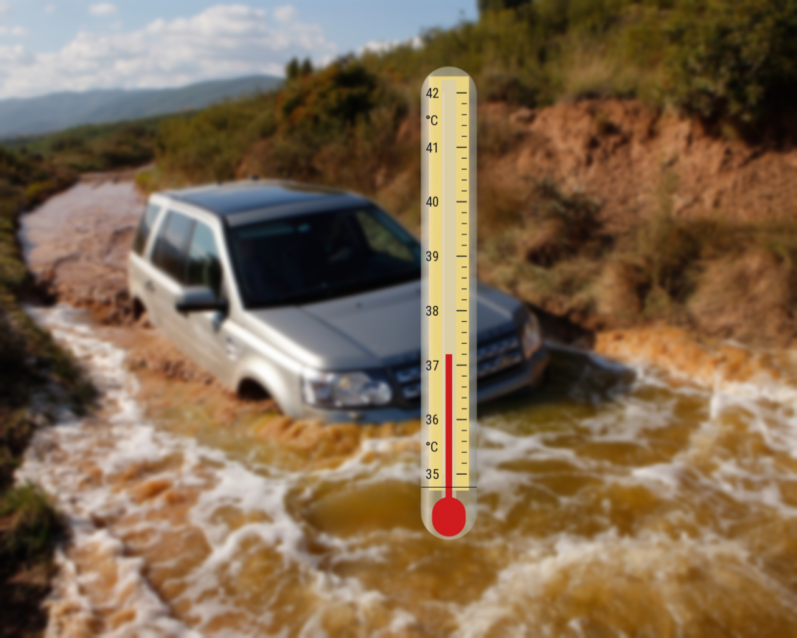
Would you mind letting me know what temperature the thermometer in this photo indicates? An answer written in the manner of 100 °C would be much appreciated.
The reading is 37.2 °C
